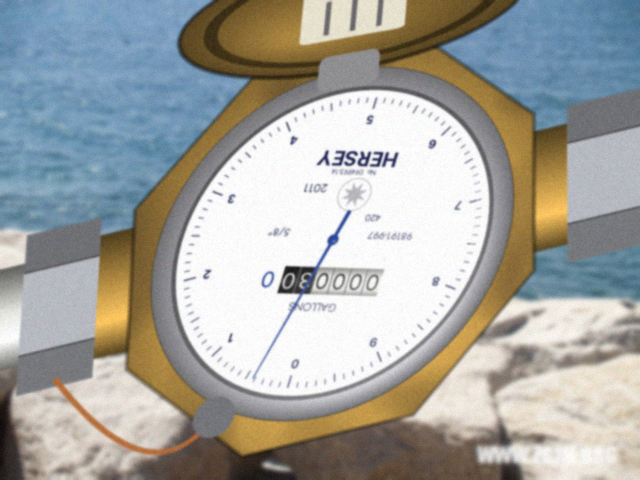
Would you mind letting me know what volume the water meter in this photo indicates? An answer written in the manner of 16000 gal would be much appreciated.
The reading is 300.4 gal
